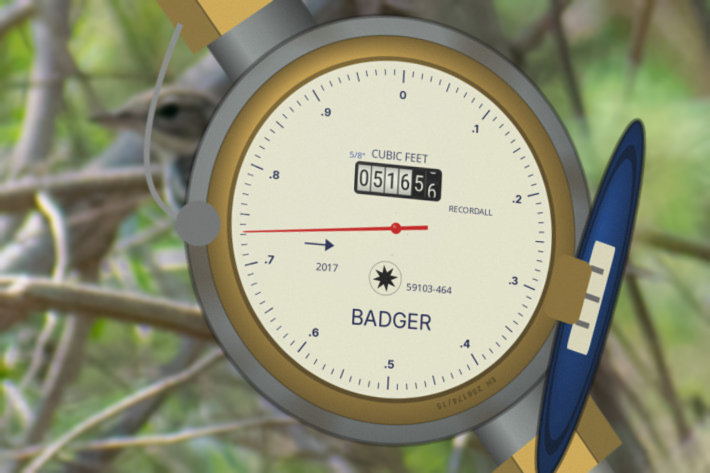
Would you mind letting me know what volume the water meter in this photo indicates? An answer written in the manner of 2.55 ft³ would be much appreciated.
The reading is 51655.73 ft³
